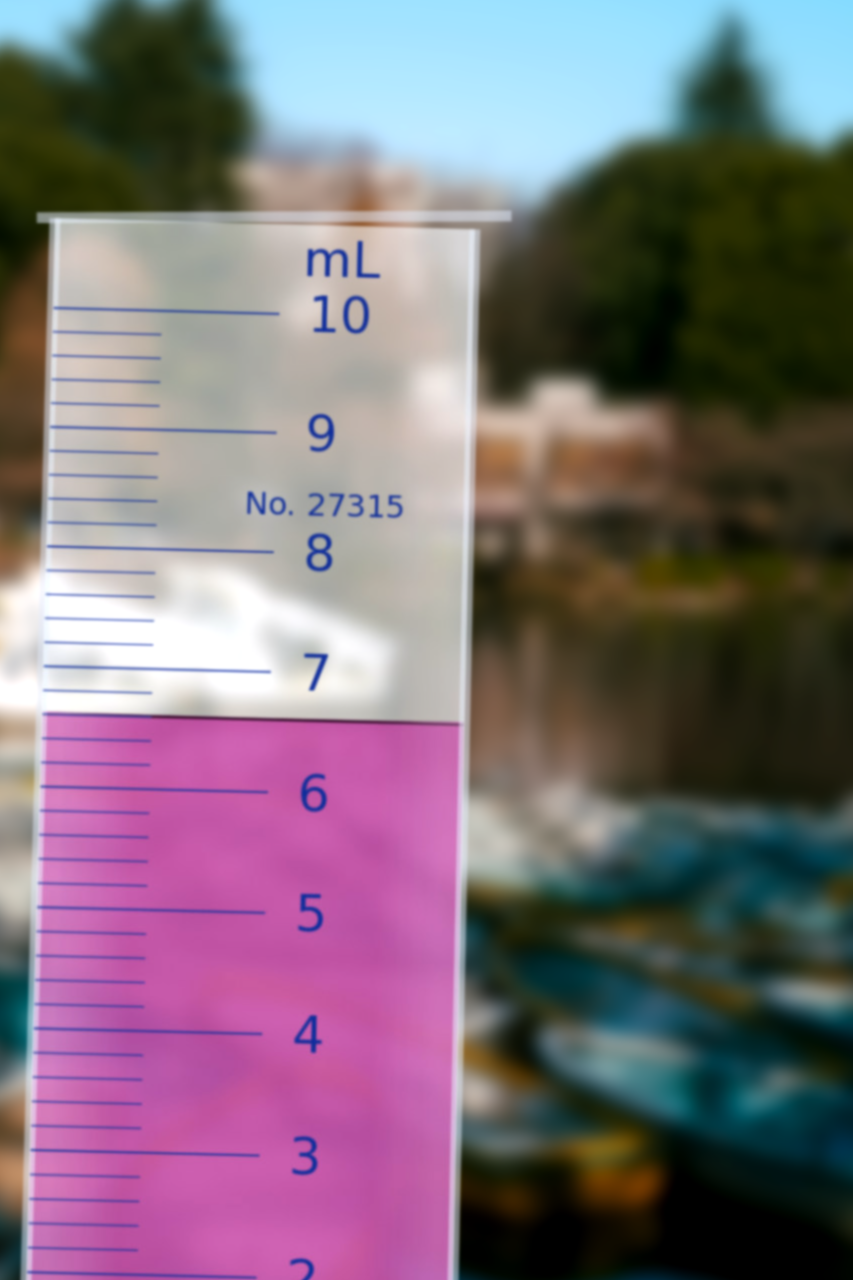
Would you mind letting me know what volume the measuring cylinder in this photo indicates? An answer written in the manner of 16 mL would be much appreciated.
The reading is 6.6 mL
